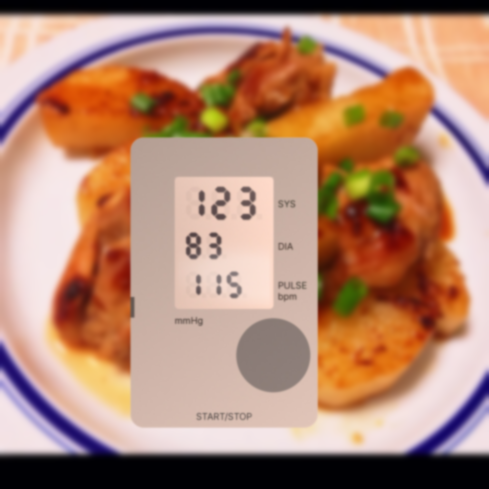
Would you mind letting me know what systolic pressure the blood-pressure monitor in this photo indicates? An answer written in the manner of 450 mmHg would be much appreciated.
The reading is 123 mmHg
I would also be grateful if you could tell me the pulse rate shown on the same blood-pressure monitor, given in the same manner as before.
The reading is 115 bpm
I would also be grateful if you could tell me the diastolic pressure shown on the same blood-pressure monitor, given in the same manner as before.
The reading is 83 mmHg
